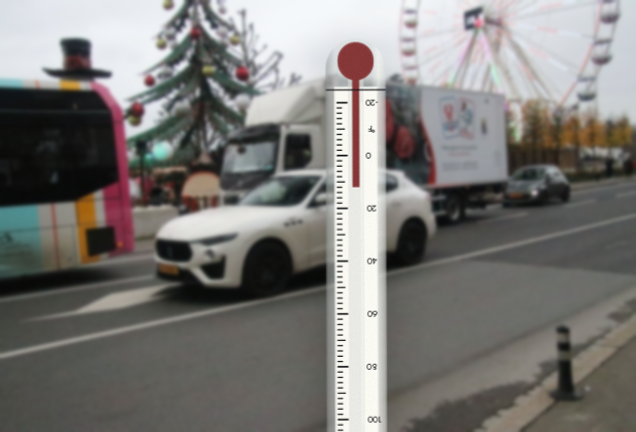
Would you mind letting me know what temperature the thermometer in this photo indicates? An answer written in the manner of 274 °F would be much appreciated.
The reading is 12 °F
